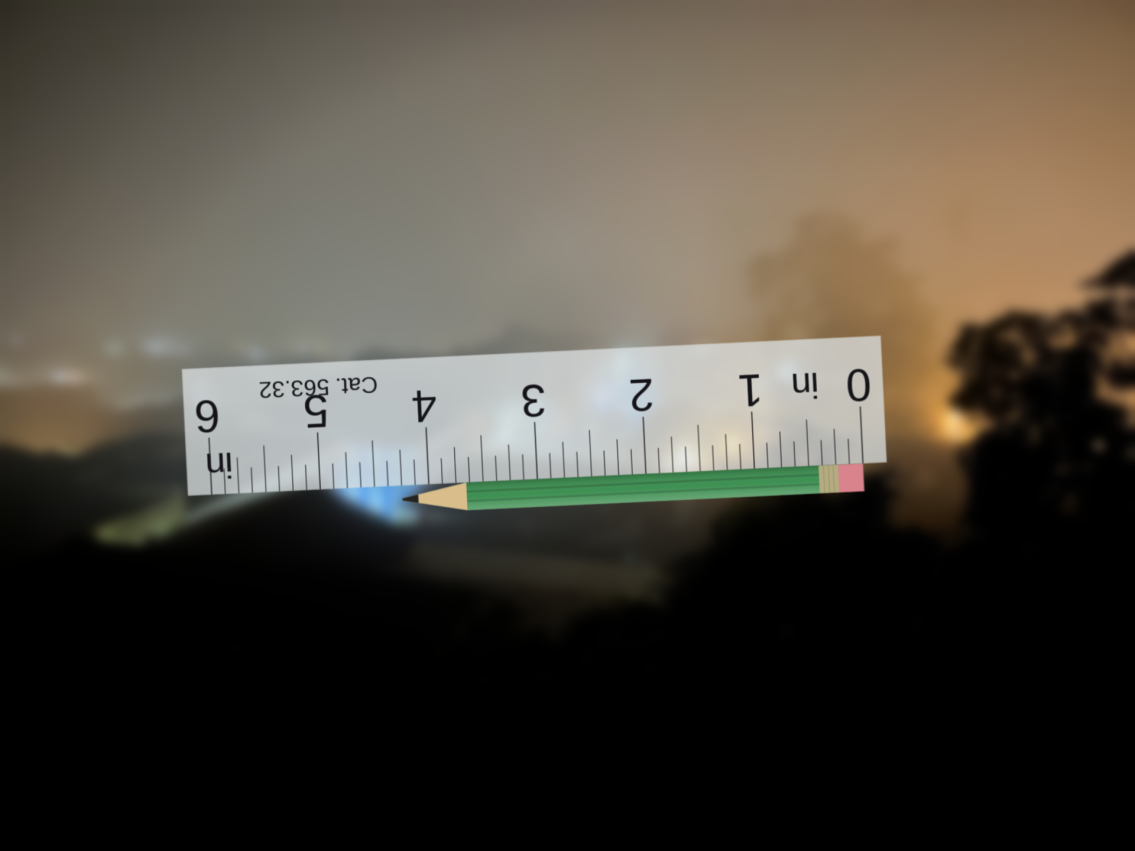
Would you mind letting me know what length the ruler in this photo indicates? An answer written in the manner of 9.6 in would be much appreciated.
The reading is 4.25 in
